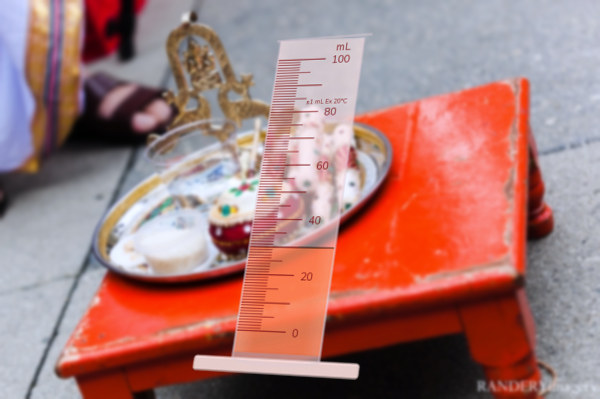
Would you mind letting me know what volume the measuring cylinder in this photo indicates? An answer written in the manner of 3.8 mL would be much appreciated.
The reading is 30 mL
